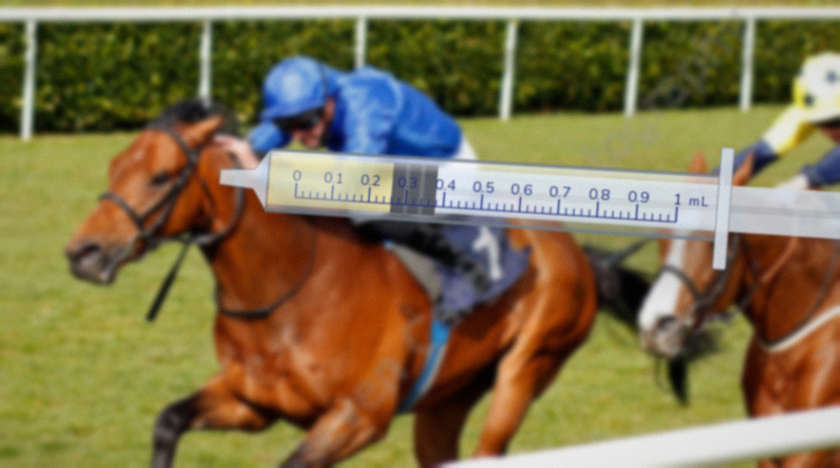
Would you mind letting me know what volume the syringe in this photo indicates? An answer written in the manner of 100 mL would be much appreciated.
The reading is 0.26 mL
